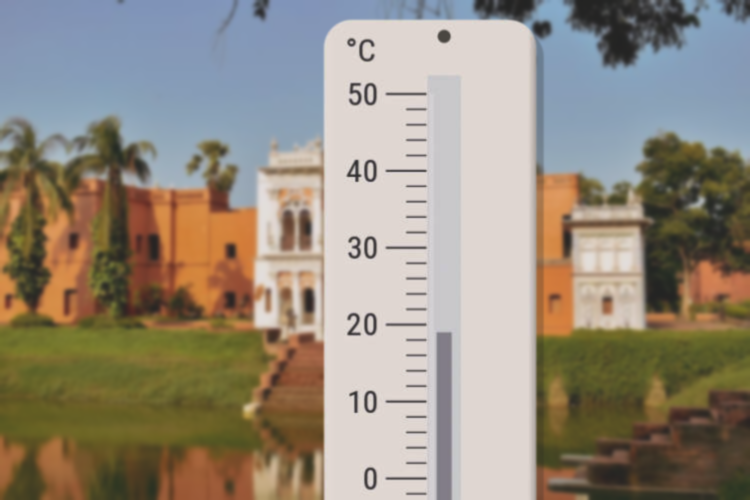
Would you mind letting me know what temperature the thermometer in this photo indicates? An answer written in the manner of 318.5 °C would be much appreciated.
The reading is 19 °C
